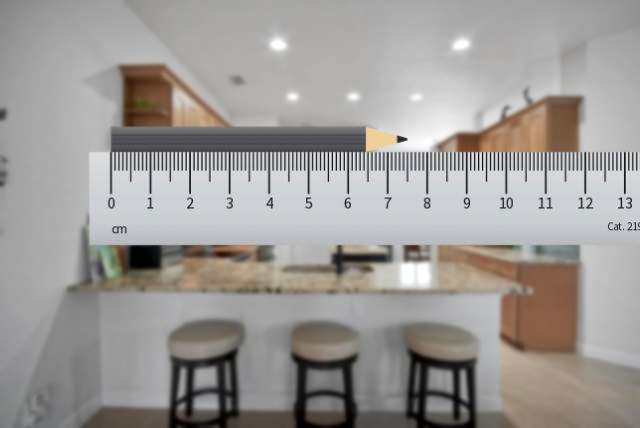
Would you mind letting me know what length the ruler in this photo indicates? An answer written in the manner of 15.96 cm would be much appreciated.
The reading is 7.5 cm
